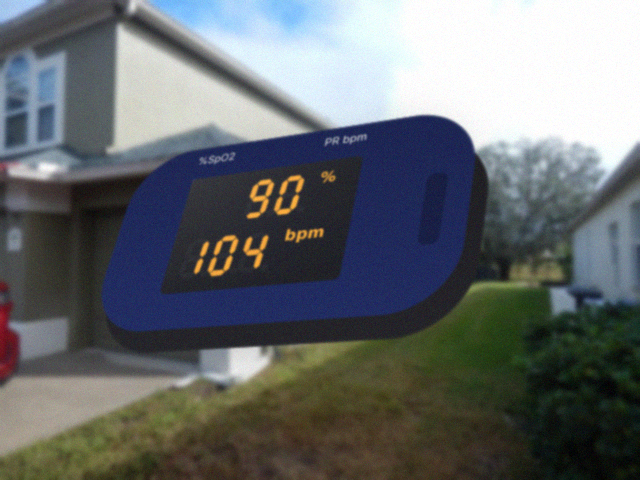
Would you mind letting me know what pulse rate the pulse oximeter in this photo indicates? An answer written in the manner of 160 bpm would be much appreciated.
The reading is 104 bpm
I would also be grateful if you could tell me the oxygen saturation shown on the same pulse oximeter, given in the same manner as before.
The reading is 90 %
